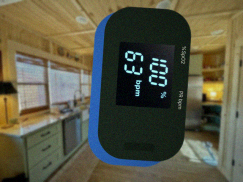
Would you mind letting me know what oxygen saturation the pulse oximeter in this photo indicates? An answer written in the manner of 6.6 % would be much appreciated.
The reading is 100 %
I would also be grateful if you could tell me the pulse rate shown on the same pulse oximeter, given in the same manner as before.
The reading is 63 bpm
